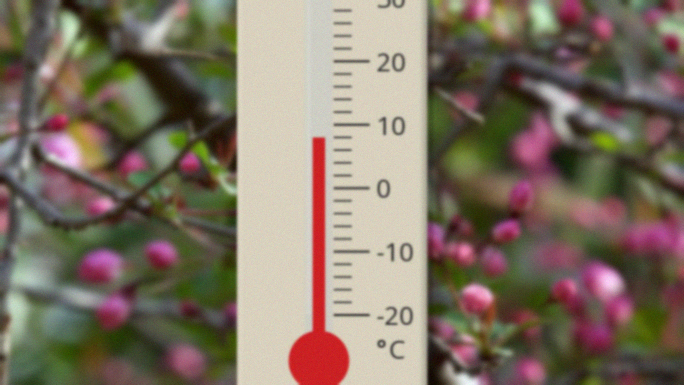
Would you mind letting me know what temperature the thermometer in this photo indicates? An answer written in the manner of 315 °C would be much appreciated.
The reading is 8 °C
